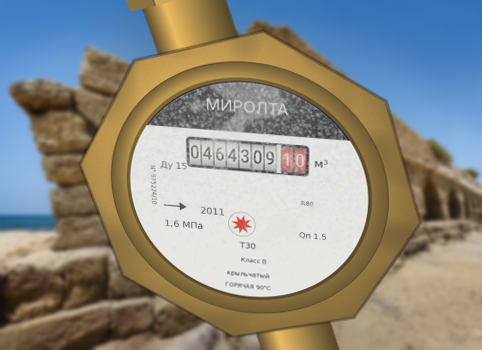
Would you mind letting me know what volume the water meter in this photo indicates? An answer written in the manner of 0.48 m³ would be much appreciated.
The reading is 464309.10 m³
